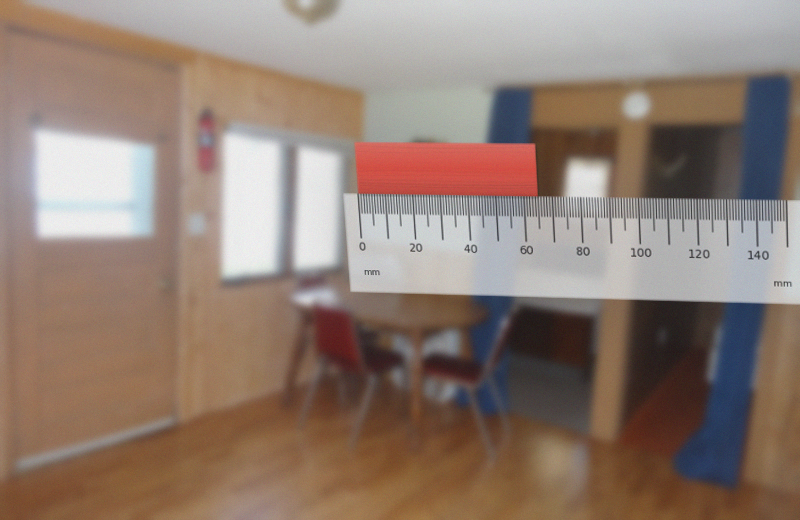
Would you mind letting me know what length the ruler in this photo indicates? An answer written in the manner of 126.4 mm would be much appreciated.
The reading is 65 mm
